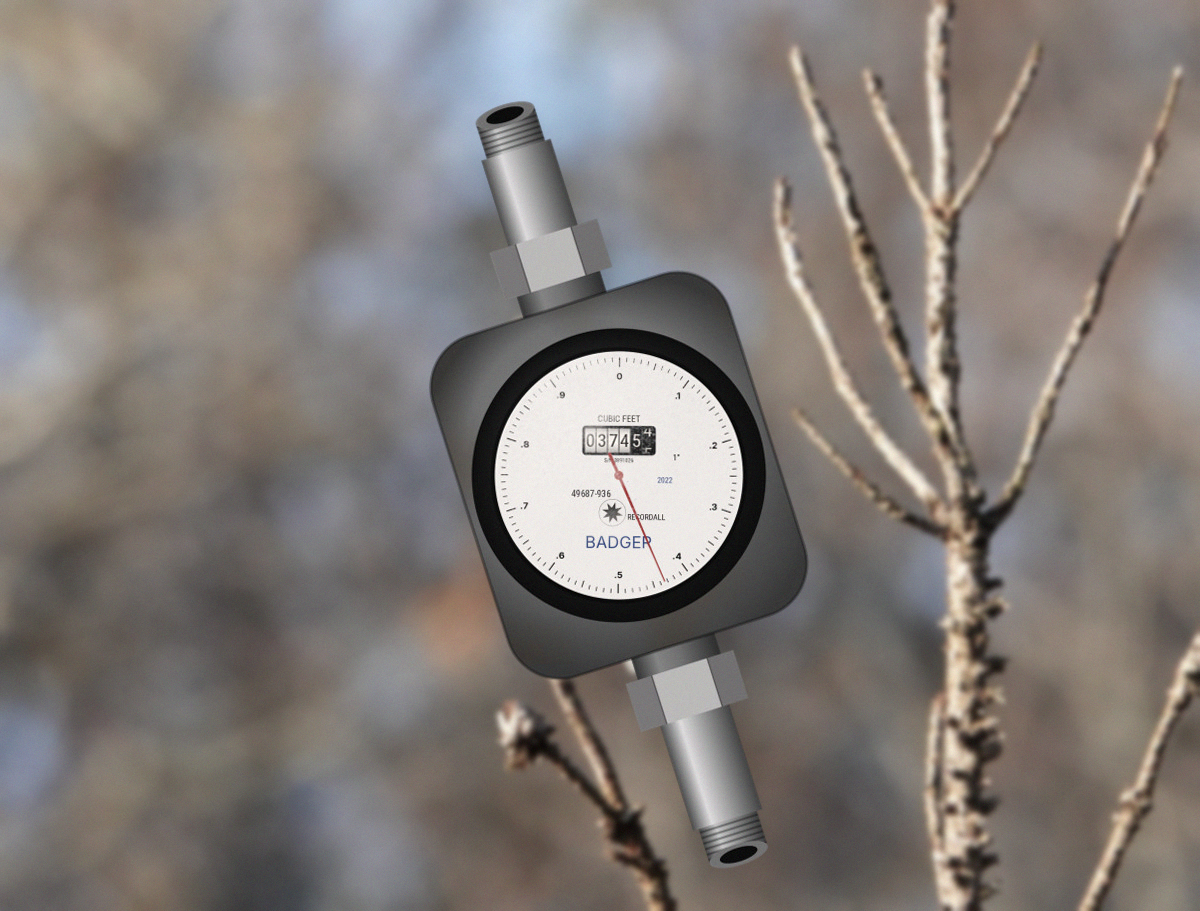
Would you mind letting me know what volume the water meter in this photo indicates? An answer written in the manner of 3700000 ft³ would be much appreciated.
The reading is 37454.43 ft³
